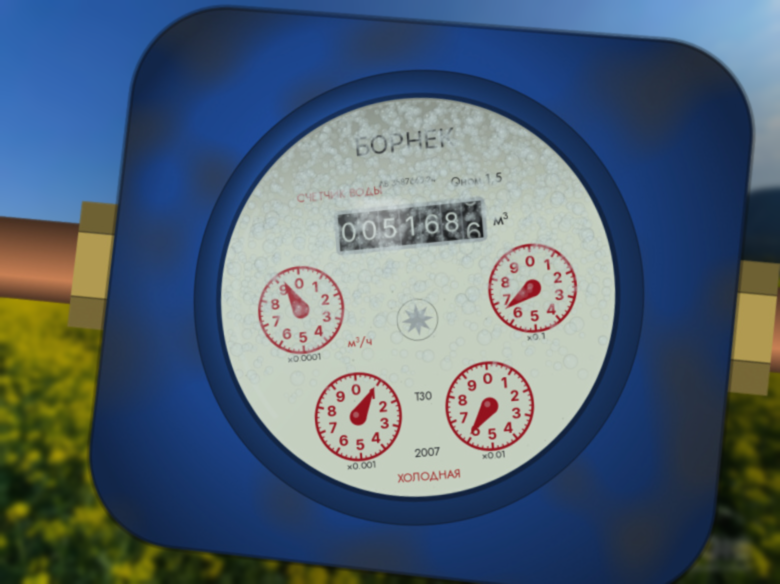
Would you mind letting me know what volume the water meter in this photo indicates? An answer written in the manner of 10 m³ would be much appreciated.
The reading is 51685.6609 m³
